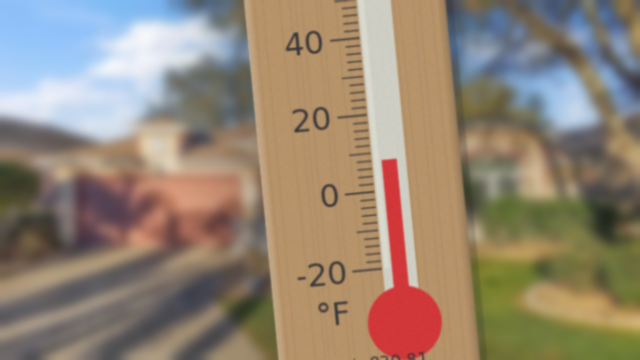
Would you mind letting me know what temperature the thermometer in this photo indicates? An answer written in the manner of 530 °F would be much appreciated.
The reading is 8 °F
